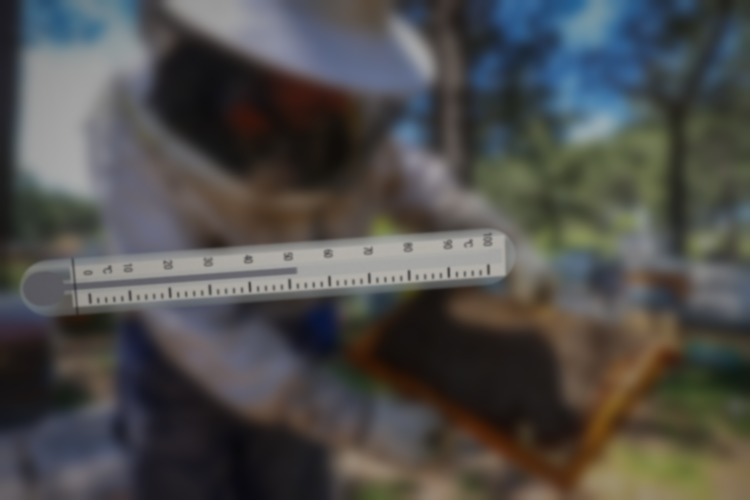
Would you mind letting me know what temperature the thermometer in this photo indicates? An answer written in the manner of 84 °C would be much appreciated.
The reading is 52 °C
